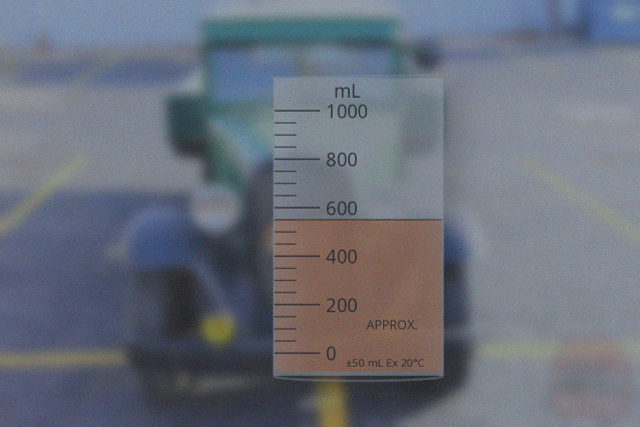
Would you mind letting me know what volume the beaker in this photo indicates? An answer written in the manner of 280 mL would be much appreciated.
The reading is 550 mL
